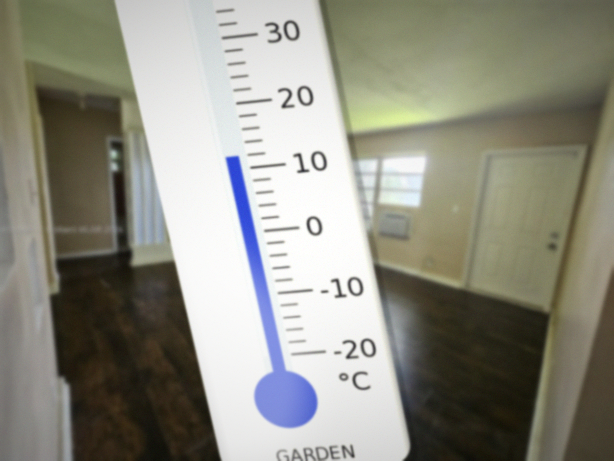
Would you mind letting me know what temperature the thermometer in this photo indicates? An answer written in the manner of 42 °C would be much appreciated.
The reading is 12 °C
